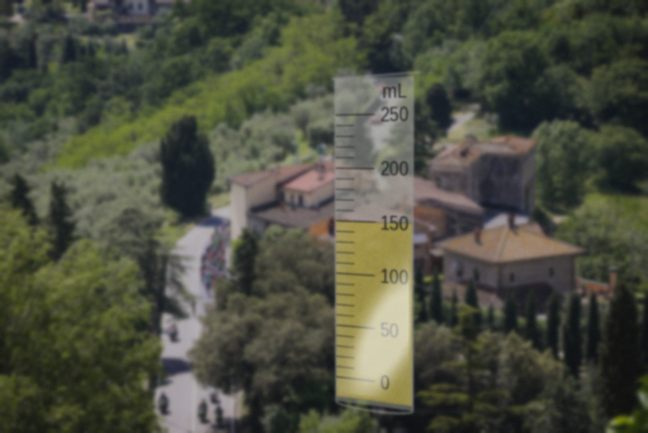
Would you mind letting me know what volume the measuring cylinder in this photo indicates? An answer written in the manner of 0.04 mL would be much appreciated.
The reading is 150 mL
